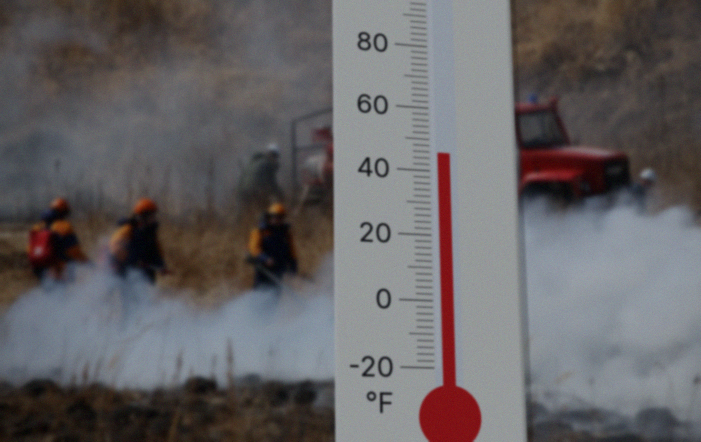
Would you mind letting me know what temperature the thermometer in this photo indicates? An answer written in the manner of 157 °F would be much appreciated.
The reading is 46 °F
